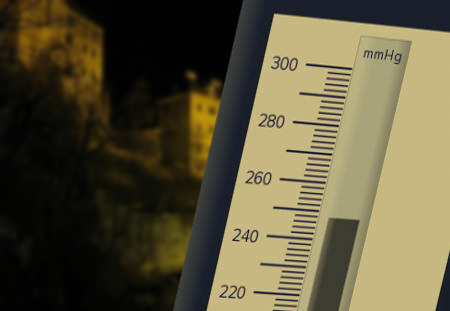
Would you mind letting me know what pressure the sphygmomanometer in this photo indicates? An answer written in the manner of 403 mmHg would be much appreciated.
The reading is 248 mmHg
